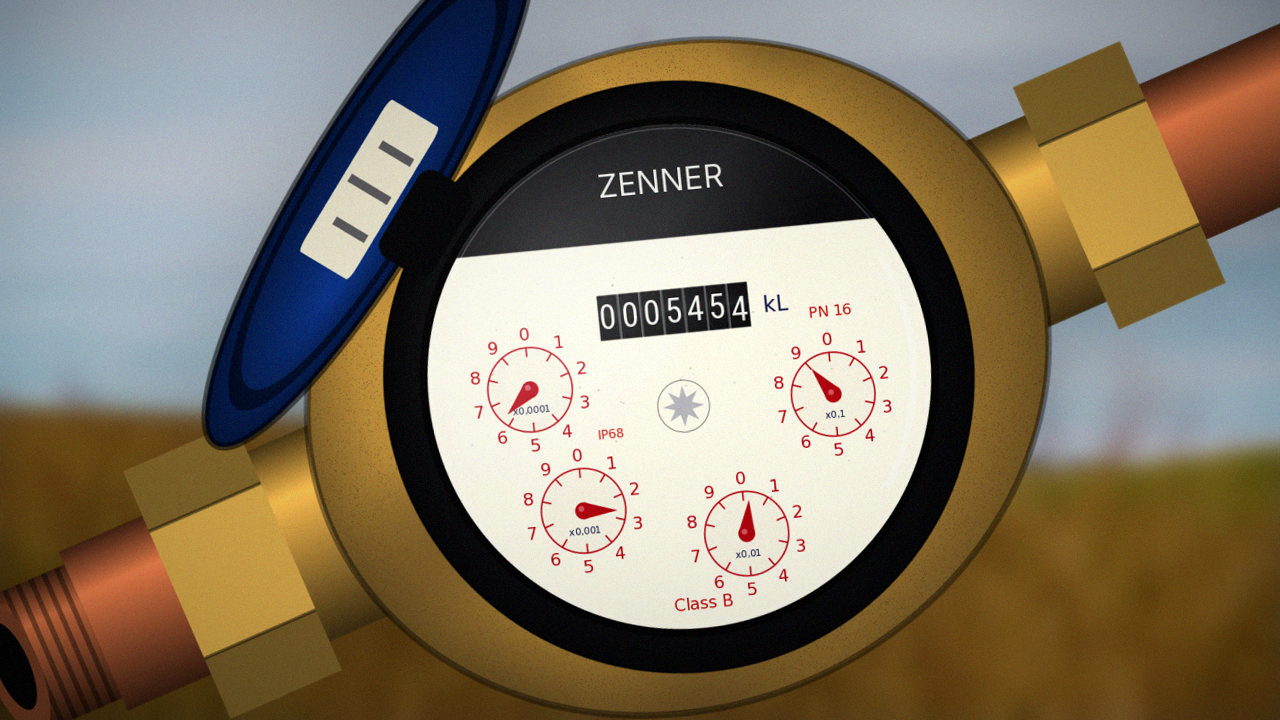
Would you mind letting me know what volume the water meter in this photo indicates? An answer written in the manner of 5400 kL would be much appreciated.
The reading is 5453.9026 kL
